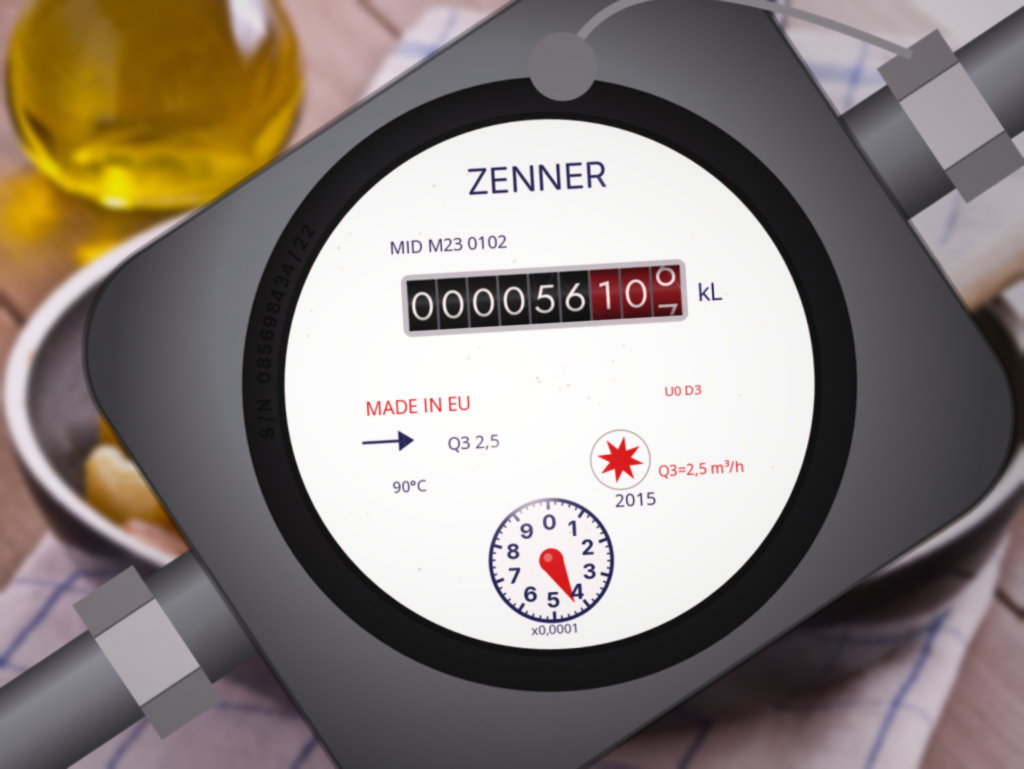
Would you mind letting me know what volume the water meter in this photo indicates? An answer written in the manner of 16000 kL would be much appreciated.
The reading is 56.1064 kL
